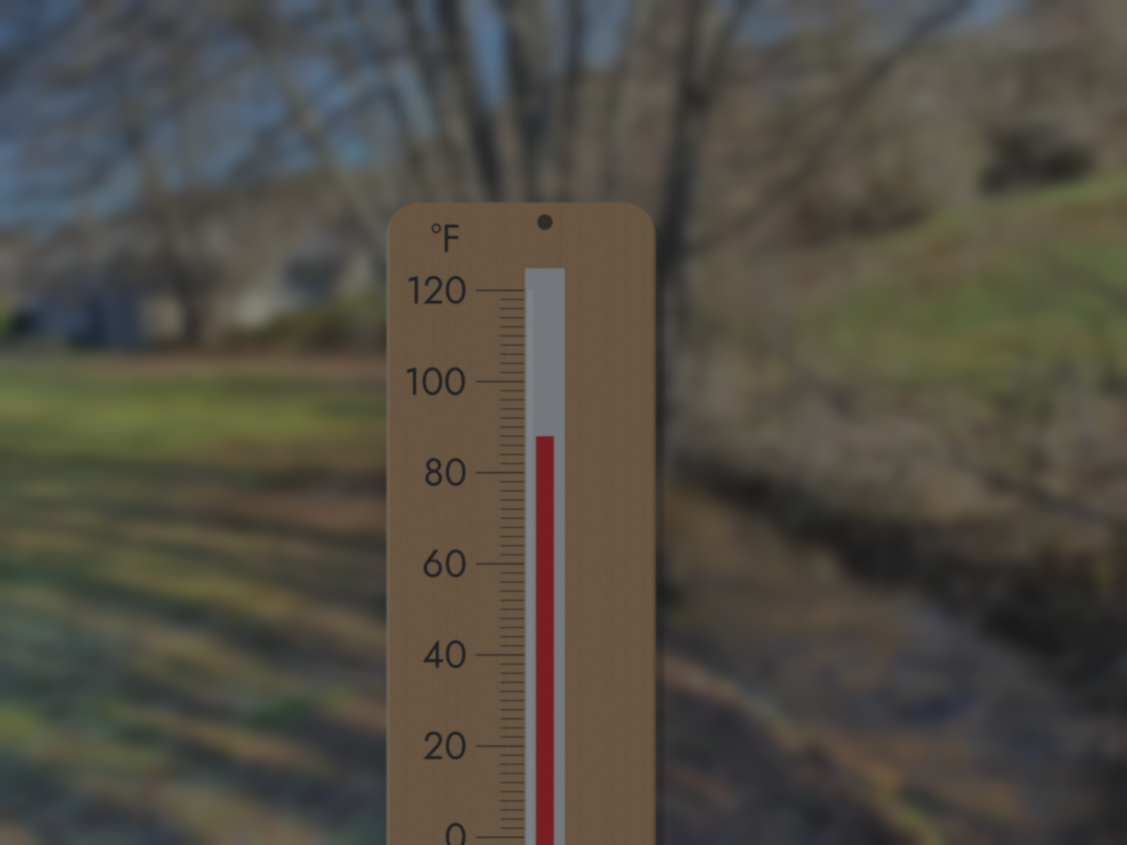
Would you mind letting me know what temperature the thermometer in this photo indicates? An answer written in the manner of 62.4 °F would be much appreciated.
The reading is 88 °F
